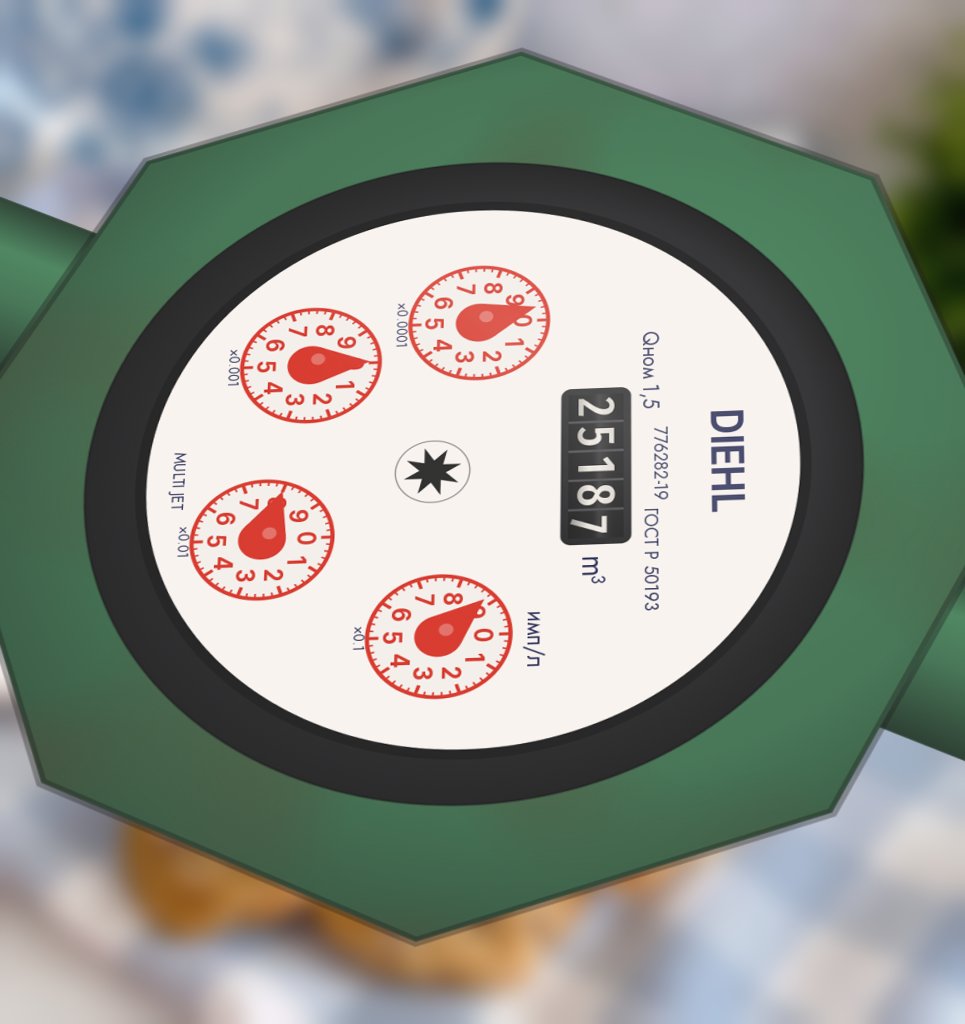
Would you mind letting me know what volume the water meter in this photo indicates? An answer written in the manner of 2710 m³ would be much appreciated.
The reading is 25186.8799 m³
